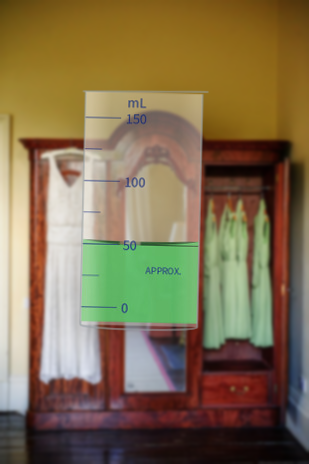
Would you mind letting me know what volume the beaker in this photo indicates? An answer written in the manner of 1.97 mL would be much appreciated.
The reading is 50 mL
